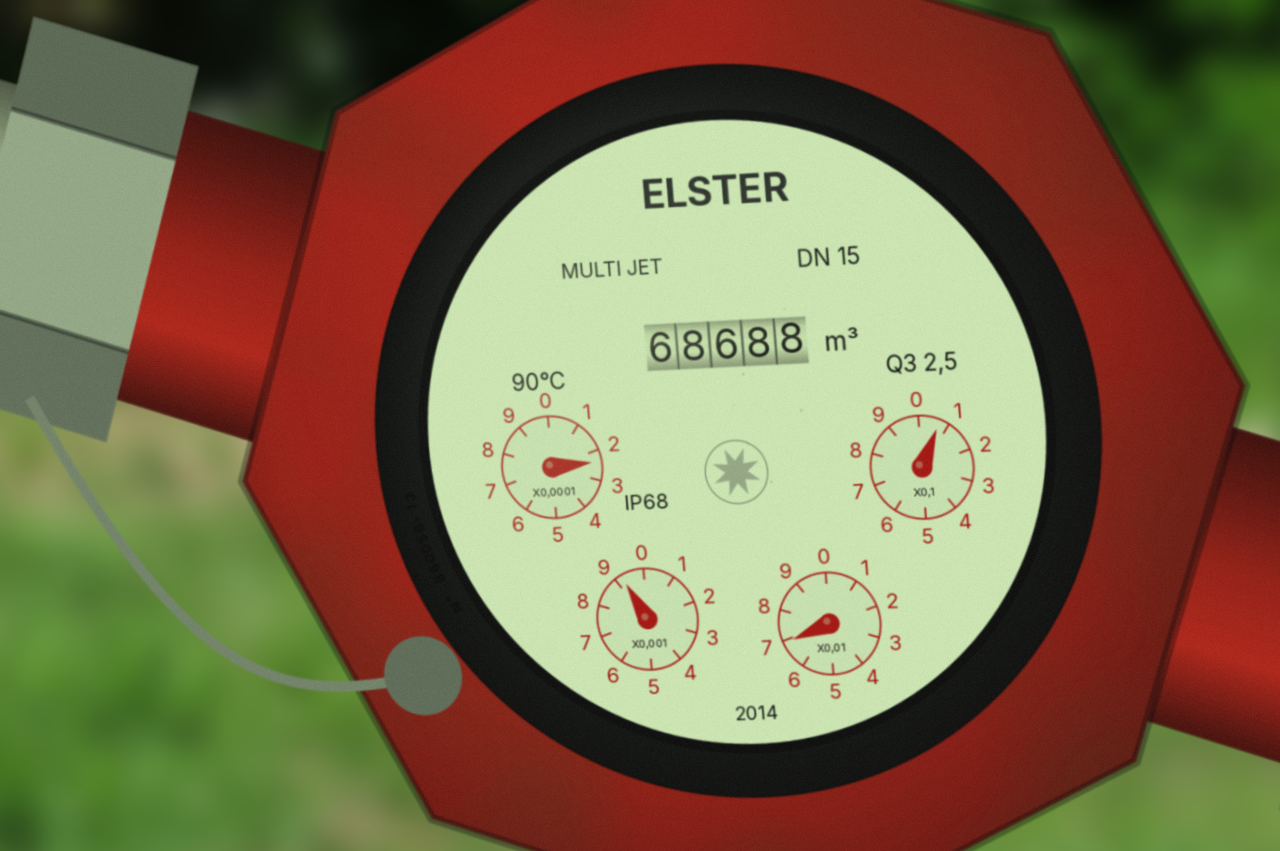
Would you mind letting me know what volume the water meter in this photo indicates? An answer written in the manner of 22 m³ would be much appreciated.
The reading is 68688.0692 m³
